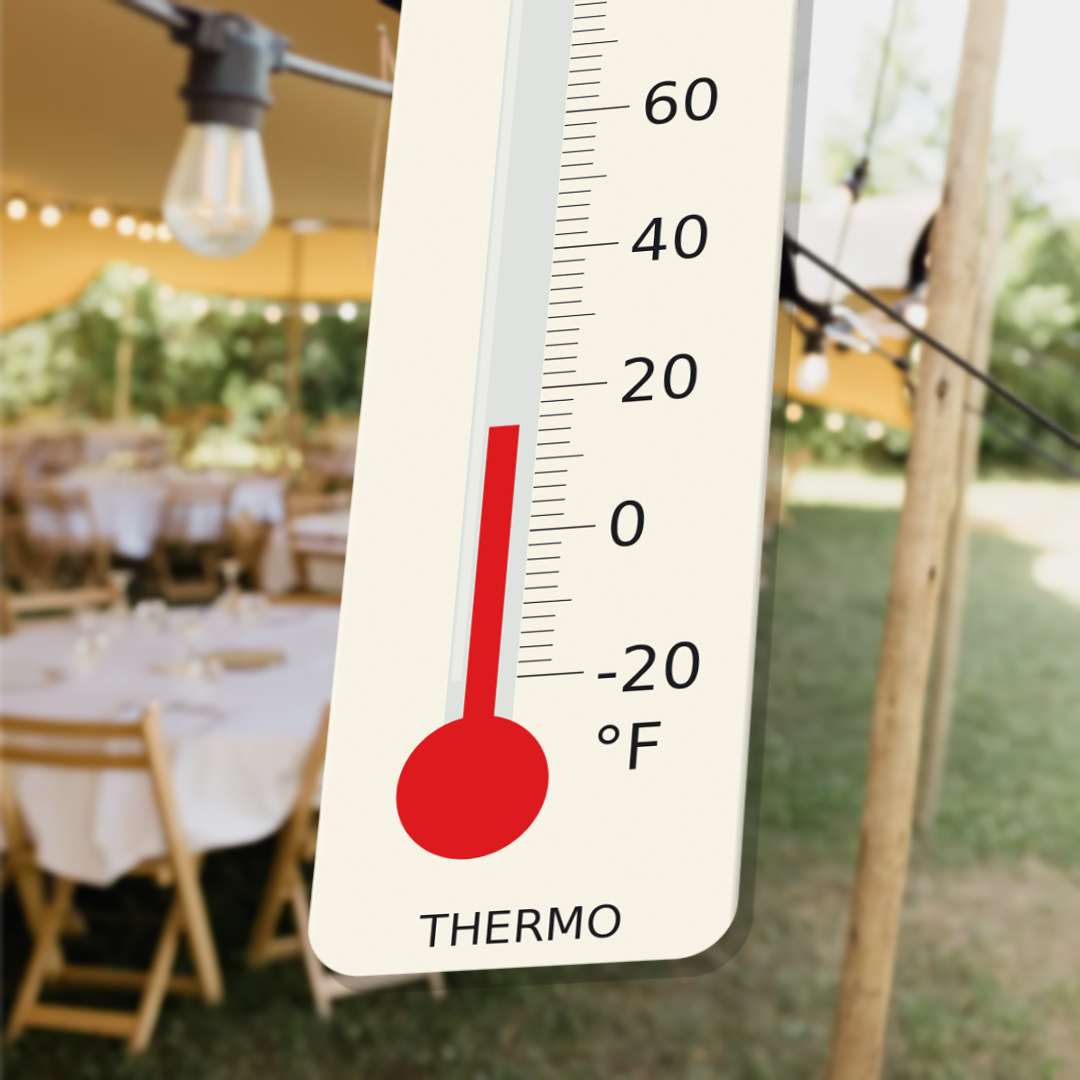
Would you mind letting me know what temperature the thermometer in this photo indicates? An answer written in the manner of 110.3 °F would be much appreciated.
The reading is 15 °F
